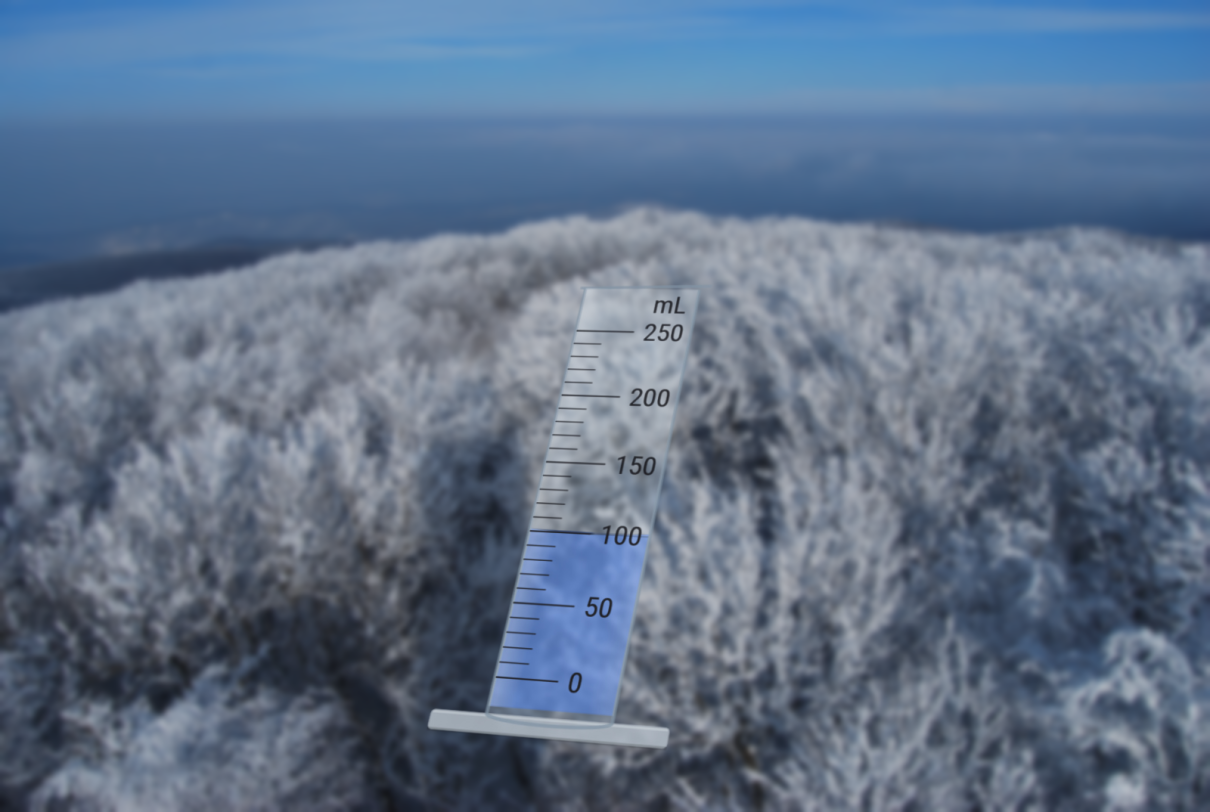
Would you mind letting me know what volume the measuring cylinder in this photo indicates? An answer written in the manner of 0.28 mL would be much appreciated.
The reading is 100 mL
